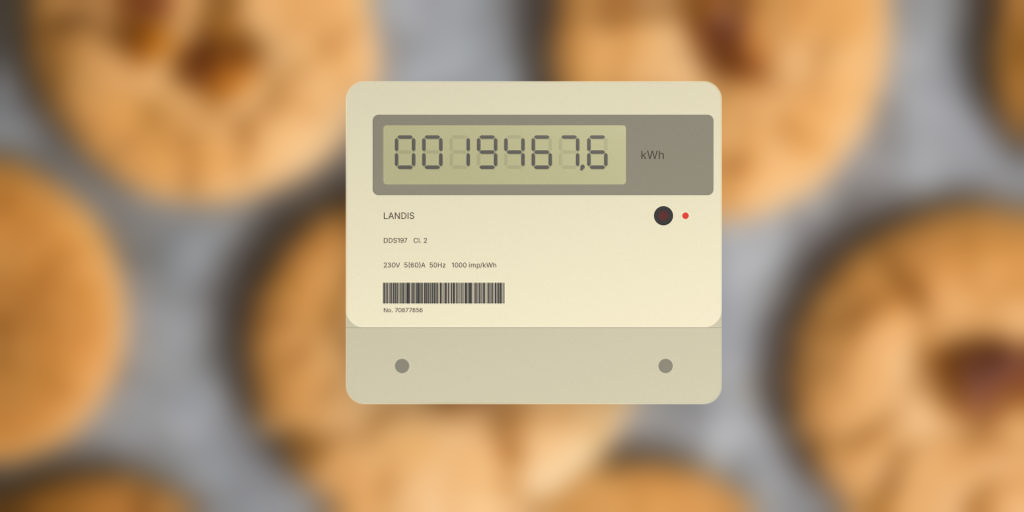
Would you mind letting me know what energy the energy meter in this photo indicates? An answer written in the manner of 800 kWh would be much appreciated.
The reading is 19467.6 kWh
